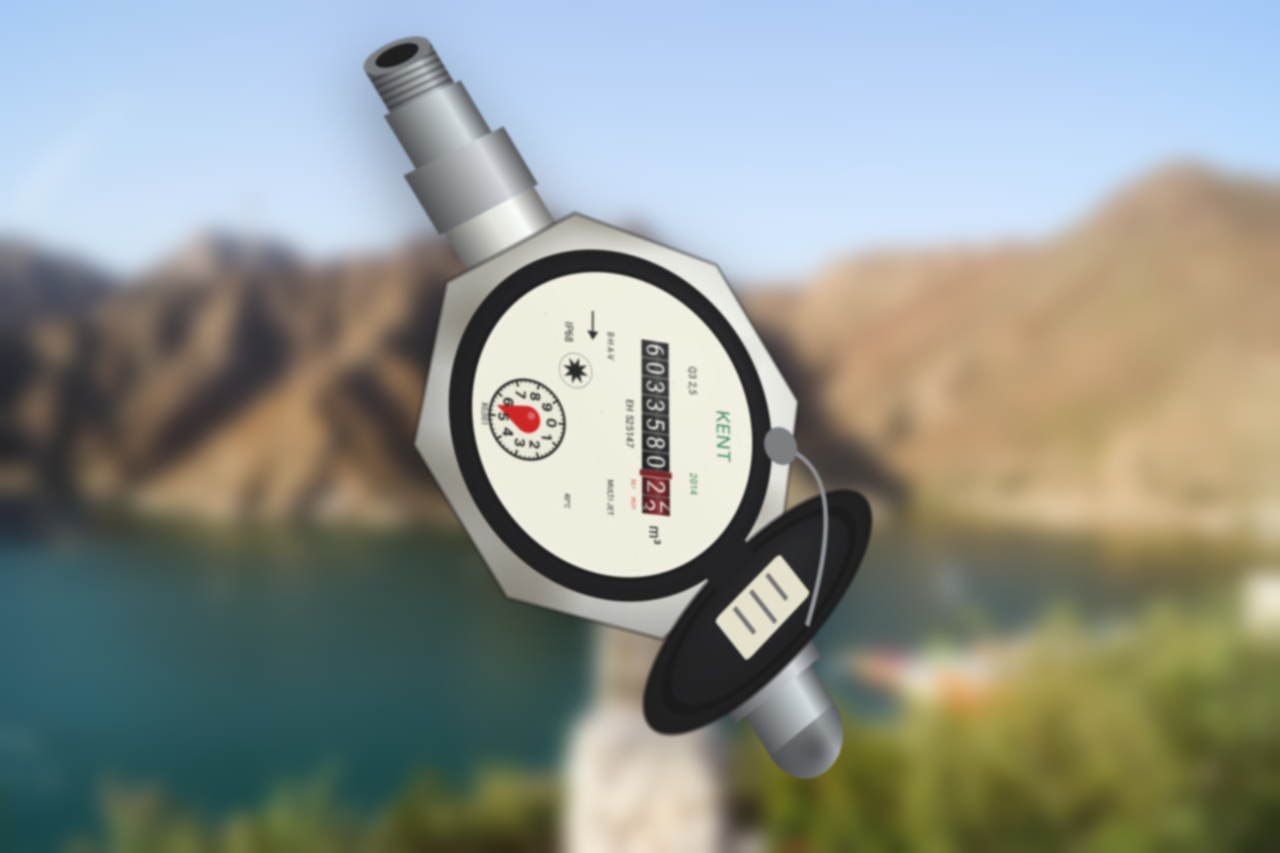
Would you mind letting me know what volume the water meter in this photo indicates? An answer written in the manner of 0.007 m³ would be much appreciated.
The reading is 6033580.225 m³
